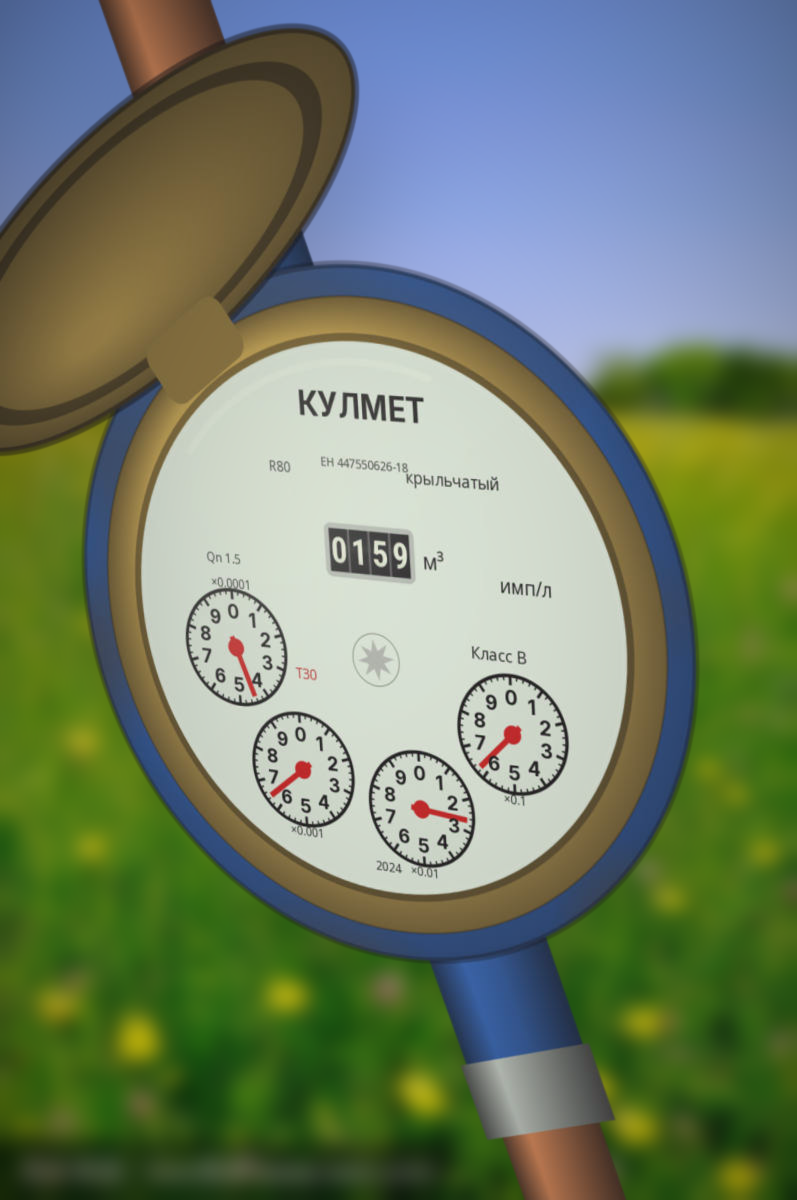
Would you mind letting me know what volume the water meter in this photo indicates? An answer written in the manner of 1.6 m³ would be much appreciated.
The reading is 159.6264 m³
